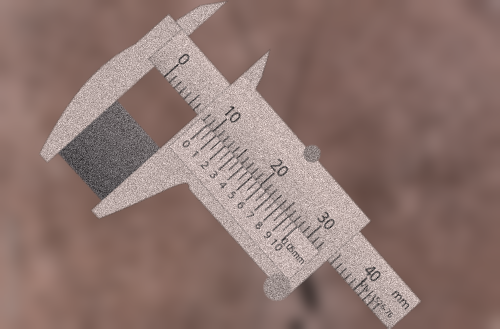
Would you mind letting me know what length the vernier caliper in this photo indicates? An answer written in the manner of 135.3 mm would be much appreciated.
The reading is 8.8 mm
